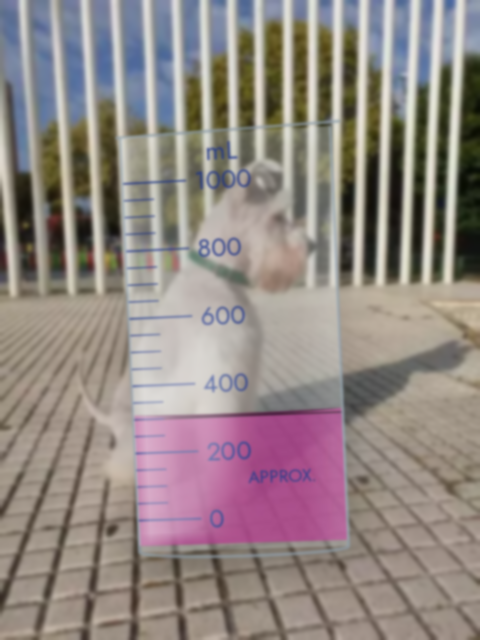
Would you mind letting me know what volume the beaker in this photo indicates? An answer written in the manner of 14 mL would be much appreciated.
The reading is 300 mL
